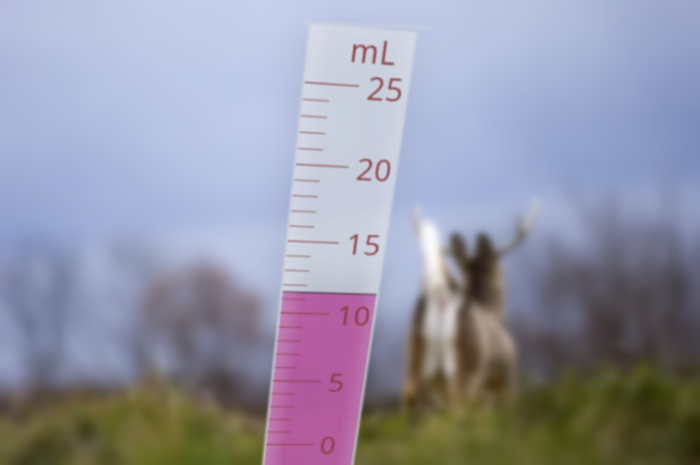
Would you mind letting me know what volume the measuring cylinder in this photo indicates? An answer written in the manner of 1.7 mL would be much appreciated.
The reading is 11.5 mL
